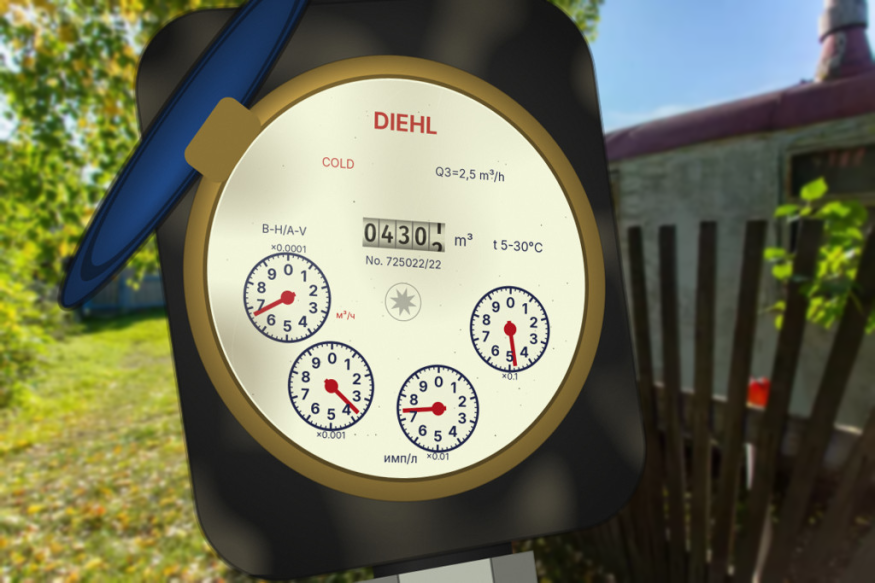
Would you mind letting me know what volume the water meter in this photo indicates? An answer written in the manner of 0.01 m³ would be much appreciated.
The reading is 4301.4736 m³
